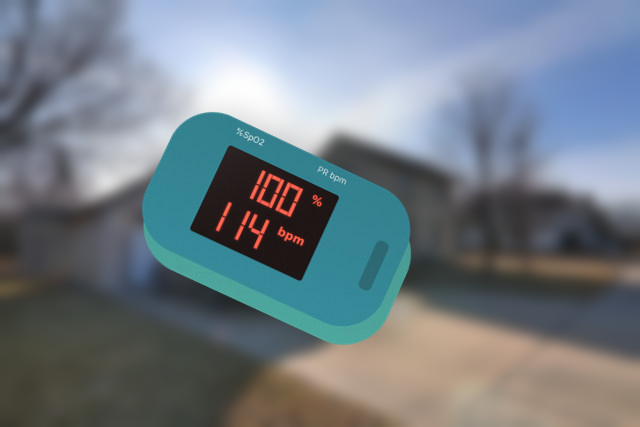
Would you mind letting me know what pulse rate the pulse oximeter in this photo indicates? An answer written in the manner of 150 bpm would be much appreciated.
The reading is 114 bpm
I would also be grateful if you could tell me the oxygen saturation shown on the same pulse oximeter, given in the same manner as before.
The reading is 100 %
